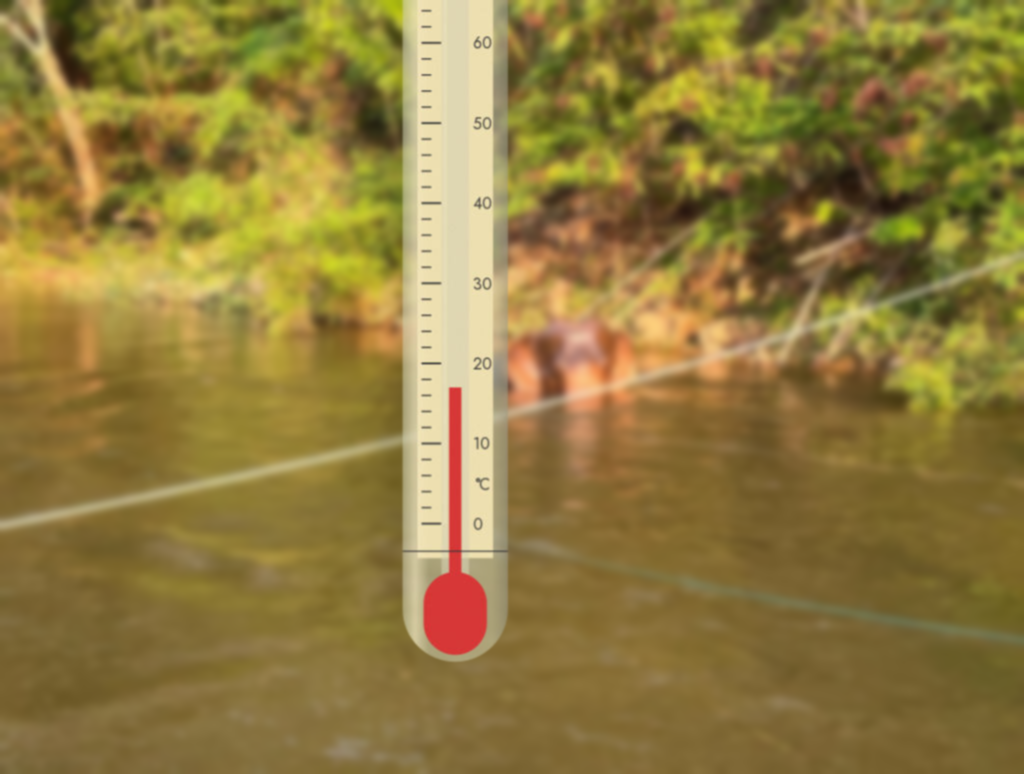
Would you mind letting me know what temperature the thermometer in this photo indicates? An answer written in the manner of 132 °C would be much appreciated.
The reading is 17 °C
